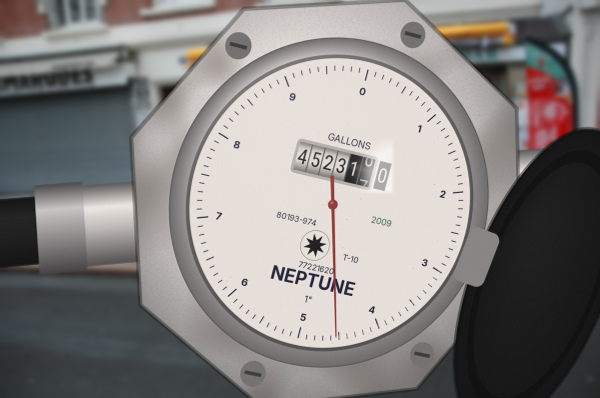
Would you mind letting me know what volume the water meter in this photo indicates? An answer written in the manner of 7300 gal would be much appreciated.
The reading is 4523164.5 gal
